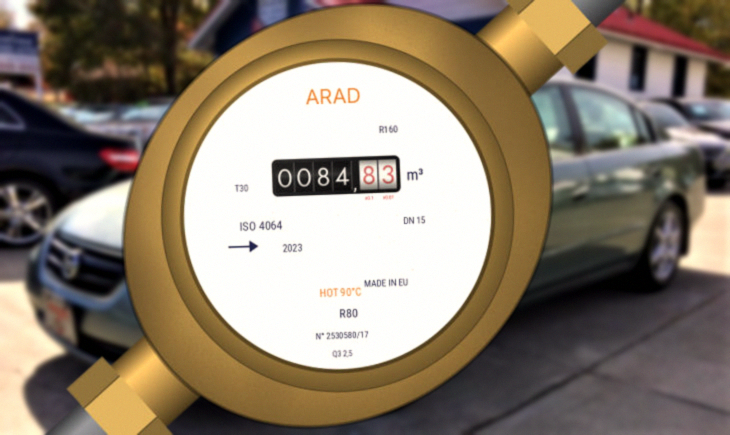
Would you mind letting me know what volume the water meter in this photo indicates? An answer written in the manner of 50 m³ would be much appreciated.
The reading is 84.83 m³
